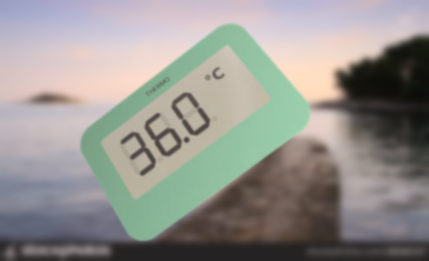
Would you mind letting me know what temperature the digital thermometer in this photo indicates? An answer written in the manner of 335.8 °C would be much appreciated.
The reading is 36.0 °C
